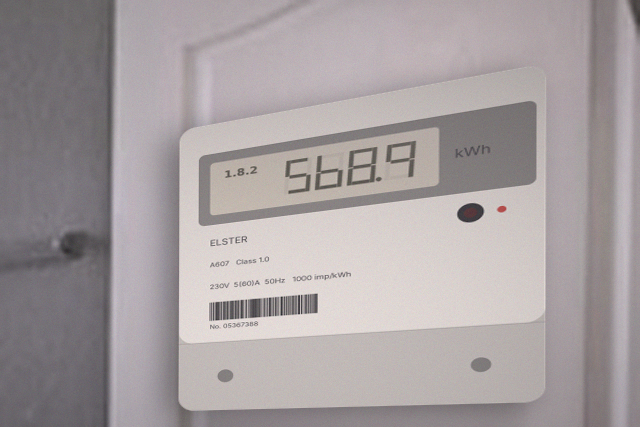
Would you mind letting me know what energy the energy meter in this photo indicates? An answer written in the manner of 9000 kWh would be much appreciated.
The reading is 568.9 kWh
